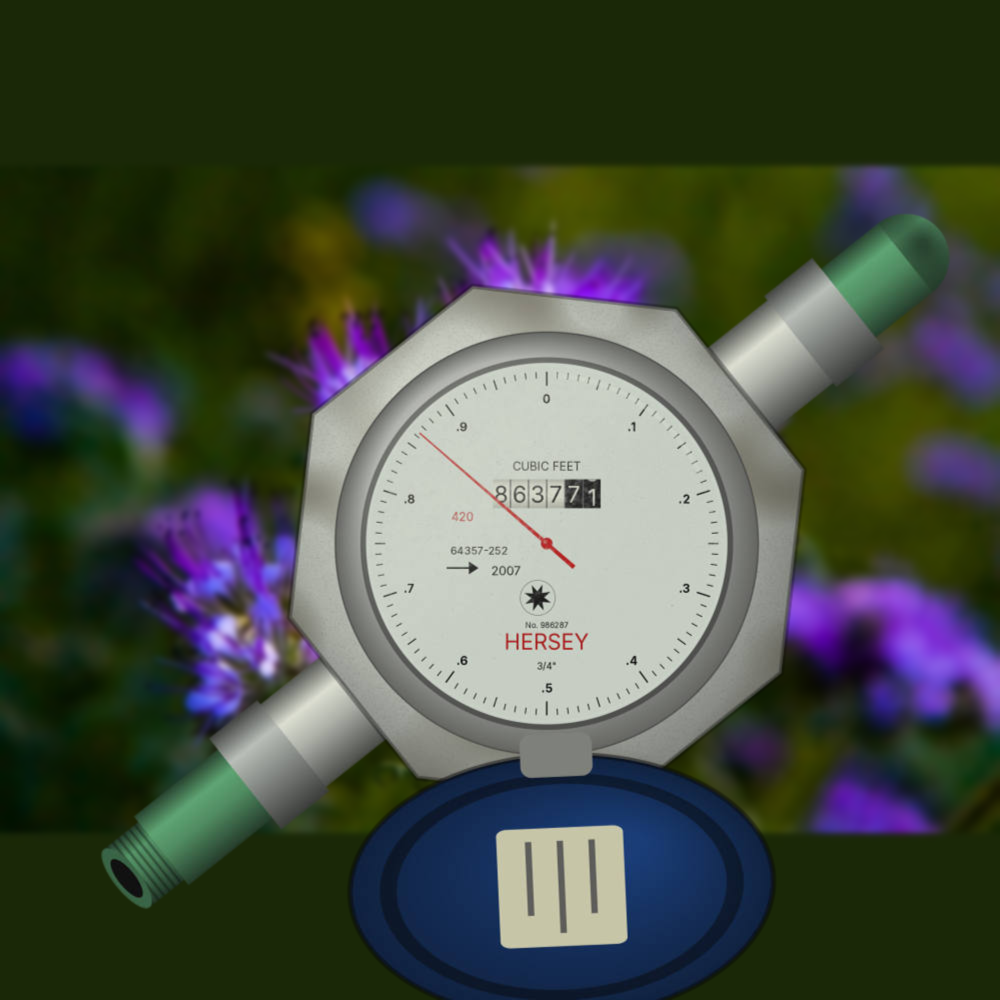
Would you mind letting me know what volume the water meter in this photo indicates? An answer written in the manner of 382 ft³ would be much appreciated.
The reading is 863770.86 ft³
